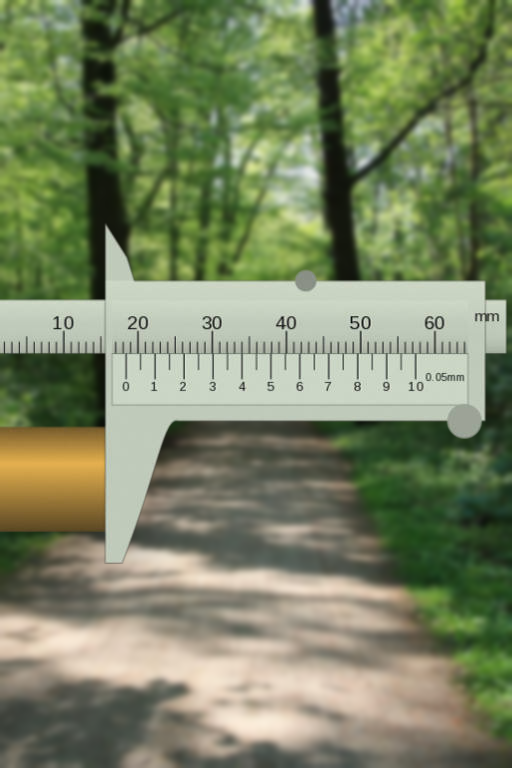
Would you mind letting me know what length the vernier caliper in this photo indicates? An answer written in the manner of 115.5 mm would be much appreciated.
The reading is 18.4 mm
